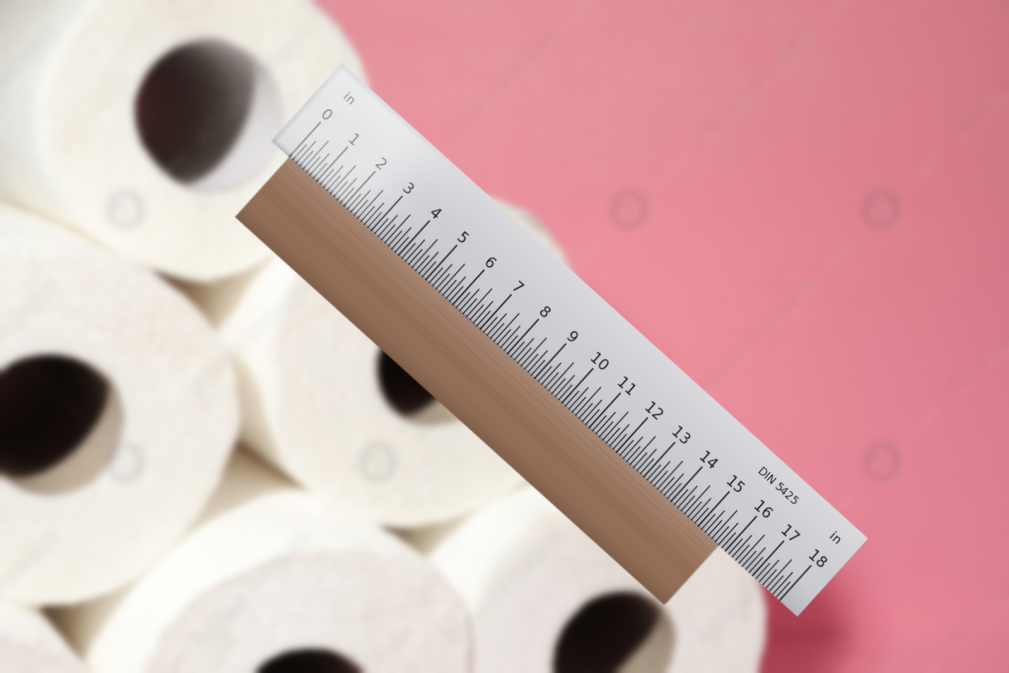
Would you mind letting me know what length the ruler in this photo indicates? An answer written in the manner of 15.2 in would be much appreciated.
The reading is 15.75 in
